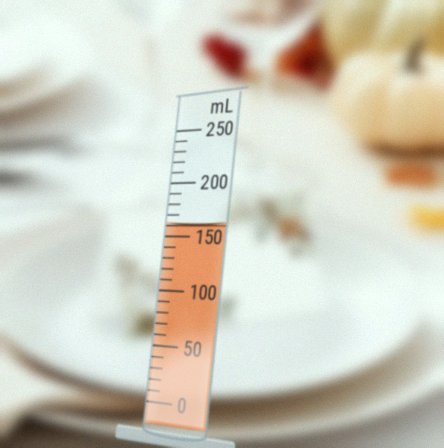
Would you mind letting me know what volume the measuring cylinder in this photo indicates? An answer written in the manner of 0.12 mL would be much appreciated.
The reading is 160 mL
